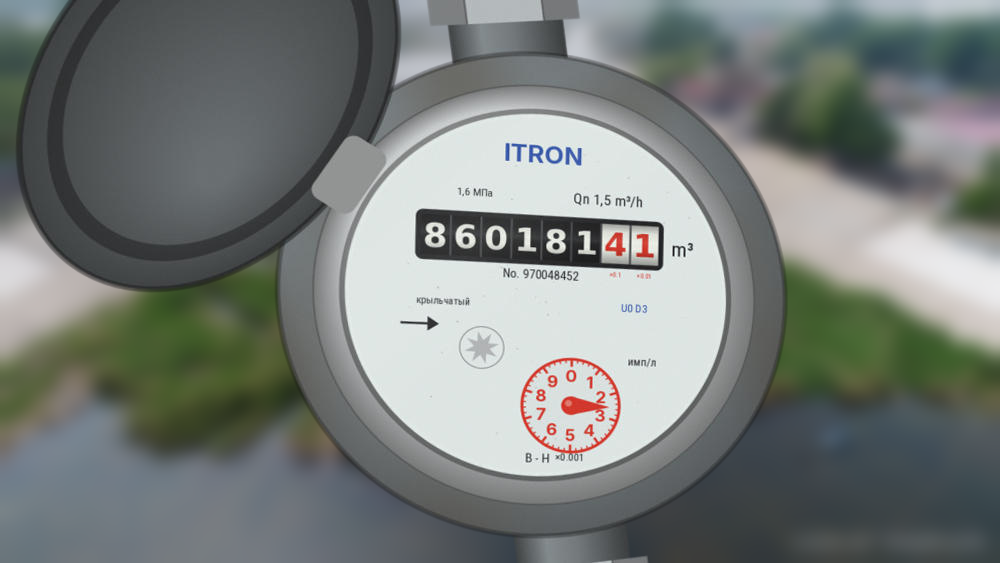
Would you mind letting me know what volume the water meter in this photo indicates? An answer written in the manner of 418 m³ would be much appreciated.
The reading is 860181.412 m³
